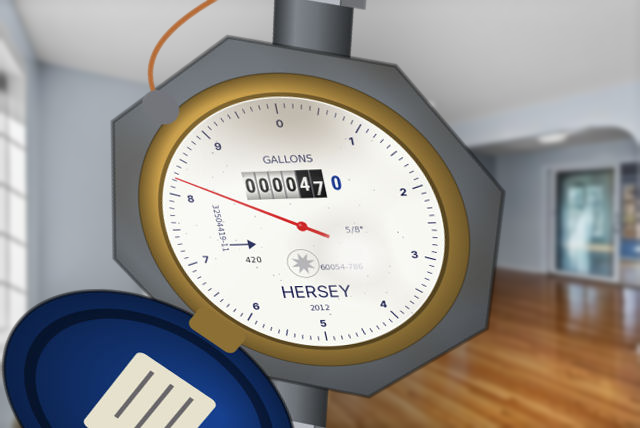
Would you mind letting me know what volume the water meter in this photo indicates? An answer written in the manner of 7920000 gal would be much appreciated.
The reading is 468.2 gal
